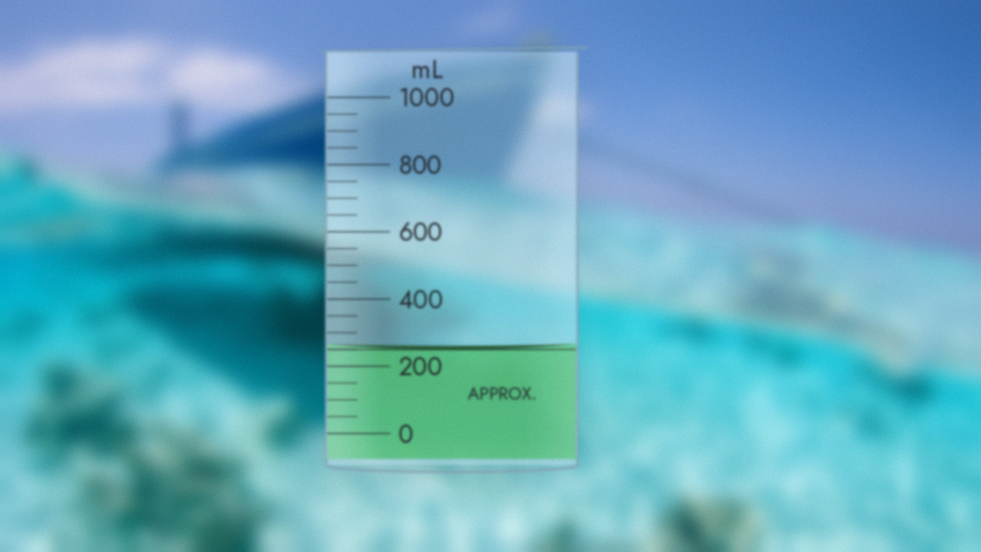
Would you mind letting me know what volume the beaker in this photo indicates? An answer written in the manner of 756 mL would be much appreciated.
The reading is 250 mL
